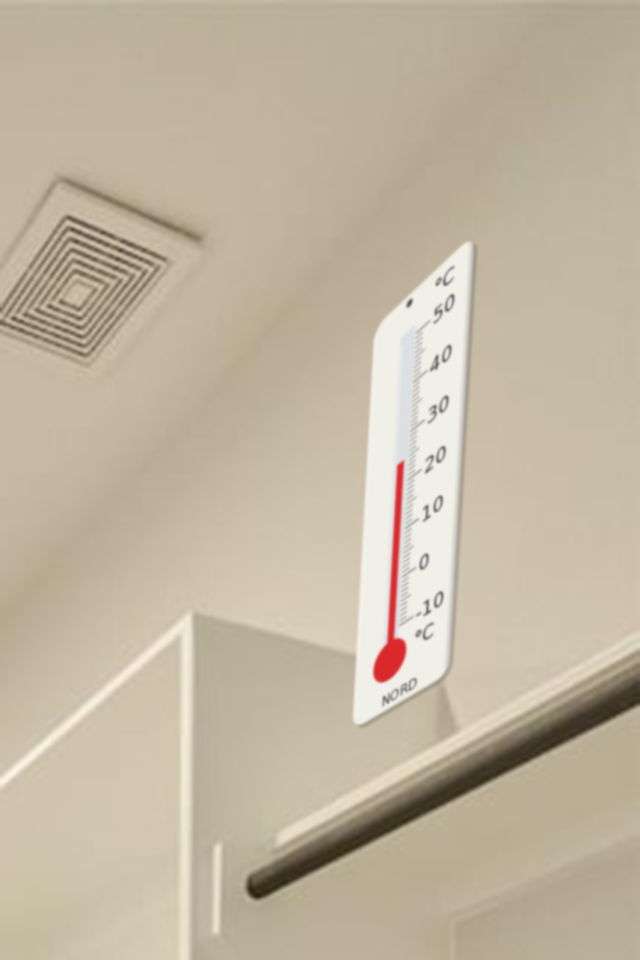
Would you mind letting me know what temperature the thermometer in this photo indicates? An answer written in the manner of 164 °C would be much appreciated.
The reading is 25 °C
